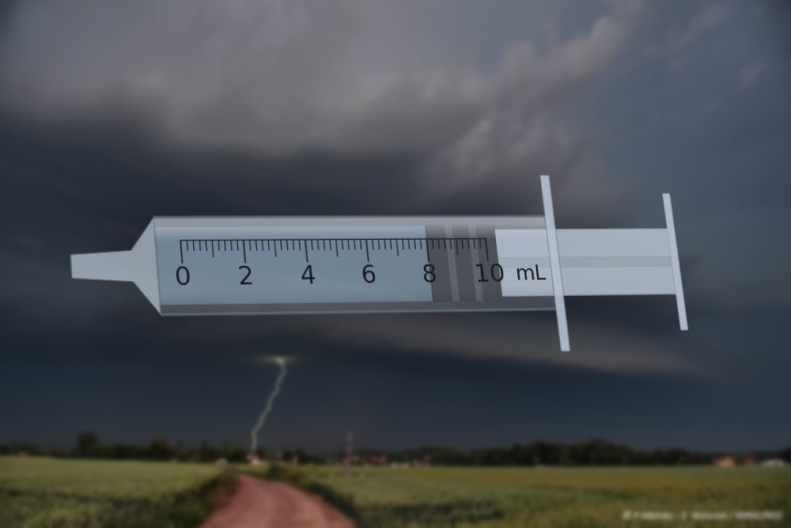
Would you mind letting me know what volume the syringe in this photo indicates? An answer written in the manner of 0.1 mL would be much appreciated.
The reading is 8 mL
